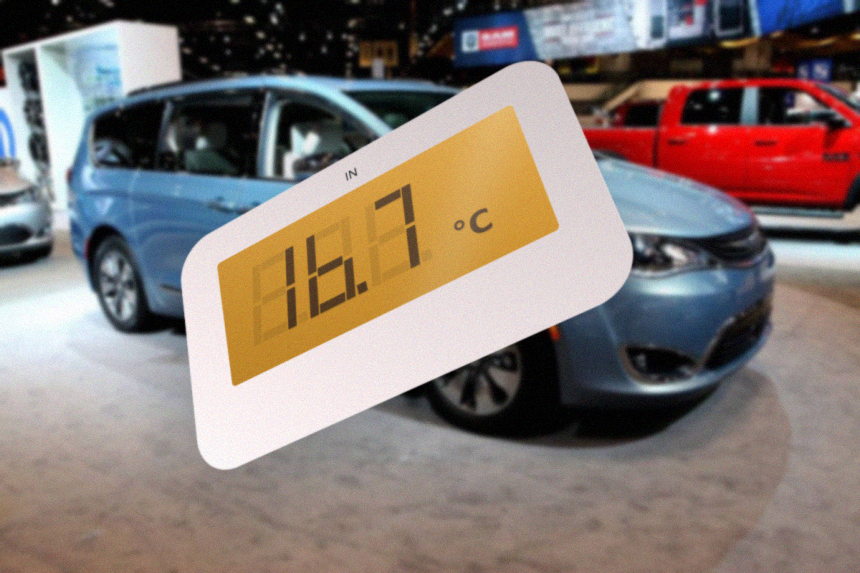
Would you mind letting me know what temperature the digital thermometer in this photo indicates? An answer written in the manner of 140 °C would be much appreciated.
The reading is 16.7 °C
